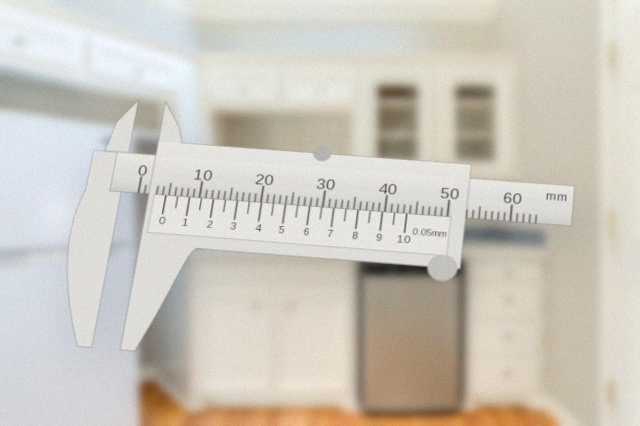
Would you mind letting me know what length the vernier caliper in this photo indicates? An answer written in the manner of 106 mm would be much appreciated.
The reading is 4.5 mm
